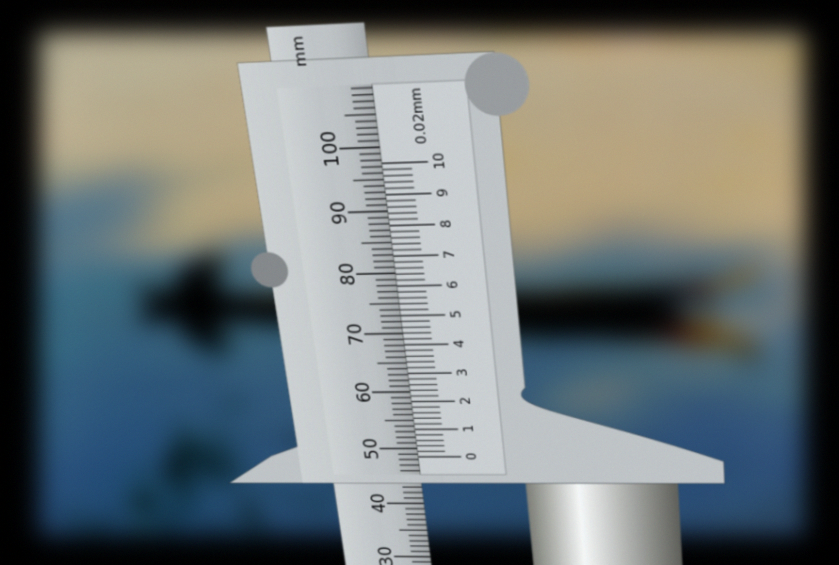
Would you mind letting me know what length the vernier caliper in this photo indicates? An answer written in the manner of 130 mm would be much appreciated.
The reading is 48.5 mm
